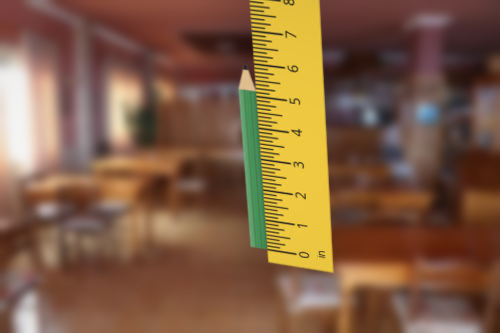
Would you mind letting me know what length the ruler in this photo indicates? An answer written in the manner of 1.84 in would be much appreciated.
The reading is 6 in
